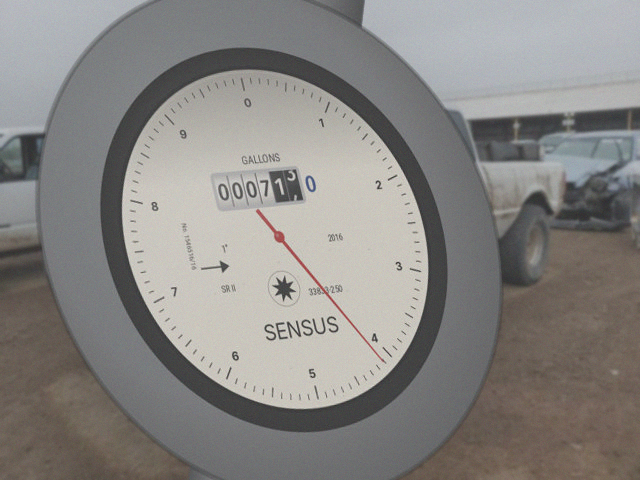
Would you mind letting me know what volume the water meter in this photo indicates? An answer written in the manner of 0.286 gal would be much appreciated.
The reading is 7134.1 gal
